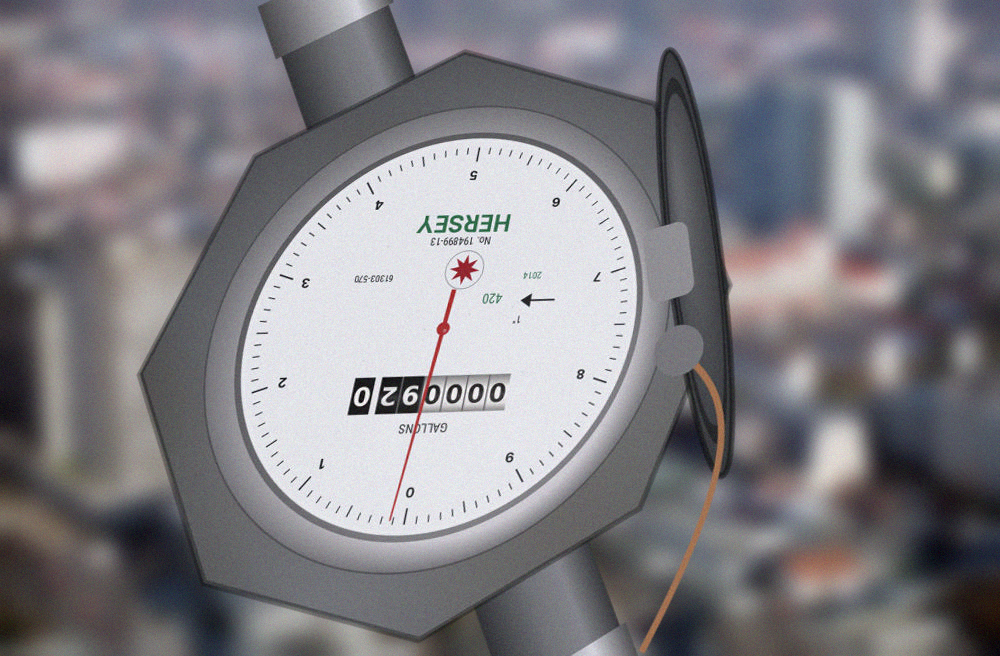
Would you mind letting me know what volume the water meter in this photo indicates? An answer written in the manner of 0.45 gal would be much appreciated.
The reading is 920.1 gal
